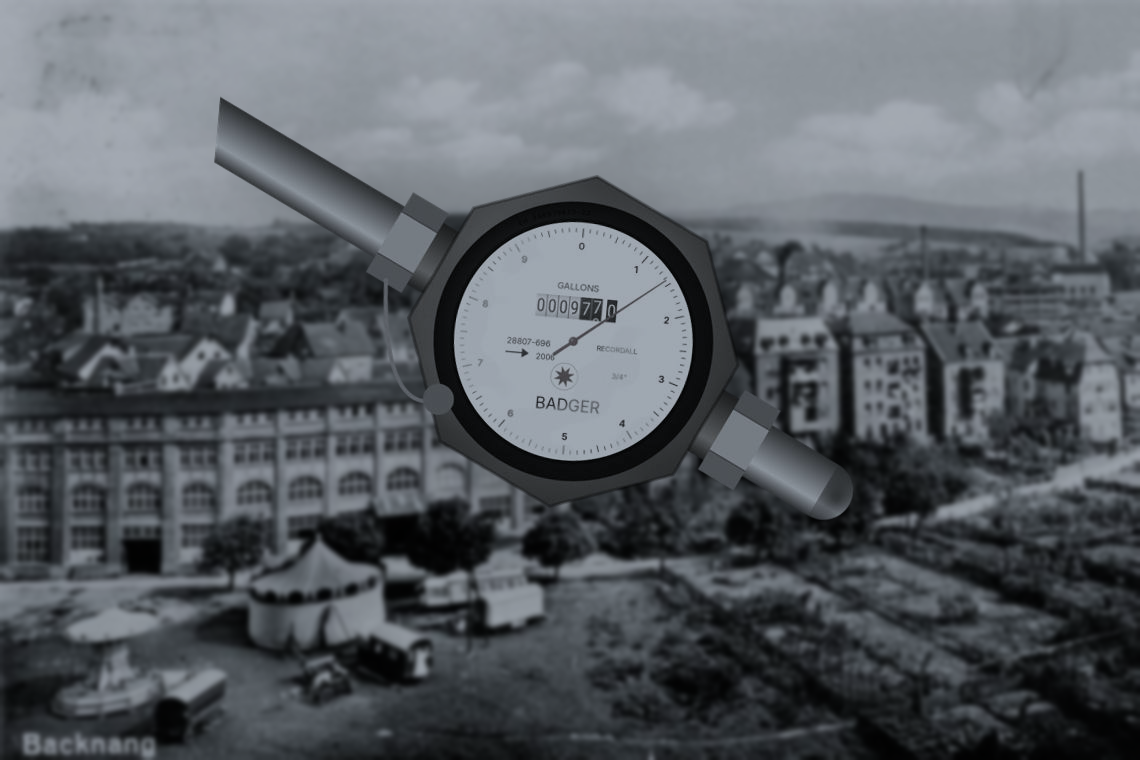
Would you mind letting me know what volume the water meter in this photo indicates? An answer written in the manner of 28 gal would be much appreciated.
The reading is 9771.4 gal
